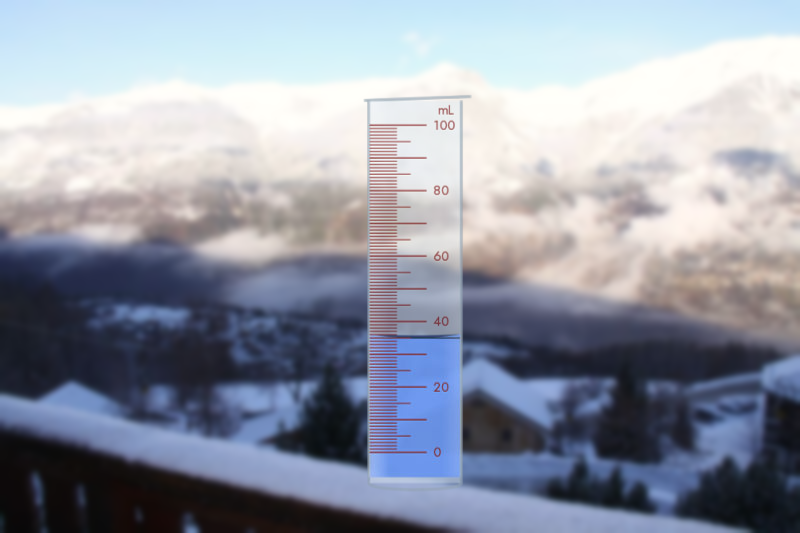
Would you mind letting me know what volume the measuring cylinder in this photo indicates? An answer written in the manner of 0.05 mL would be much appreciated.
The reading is 35 mL
